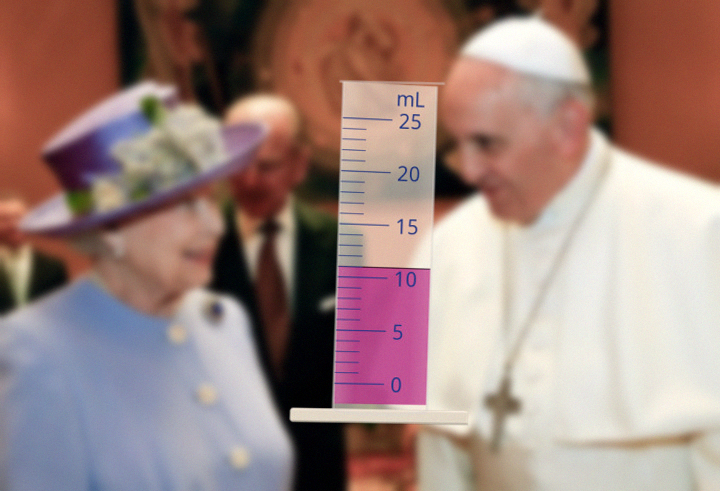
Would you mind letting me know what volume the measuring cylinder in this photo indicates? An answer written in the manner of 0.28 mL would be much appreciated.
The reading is 11 mL
